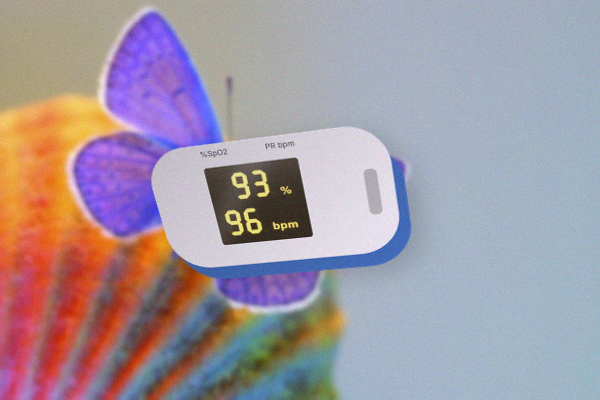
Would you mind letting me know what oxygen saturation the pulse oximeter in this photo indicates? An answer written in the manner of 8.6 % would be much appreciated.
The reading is 93 %
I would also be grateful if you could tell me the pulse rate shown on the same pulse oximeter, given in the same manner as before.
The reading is 96 bpm
